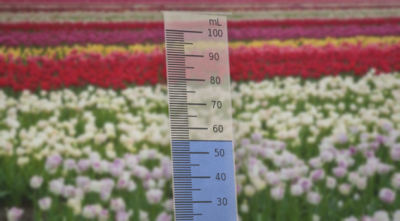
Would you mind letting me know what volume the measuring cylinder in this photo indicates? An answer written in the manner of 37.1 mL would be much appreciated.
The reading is 55 mL
